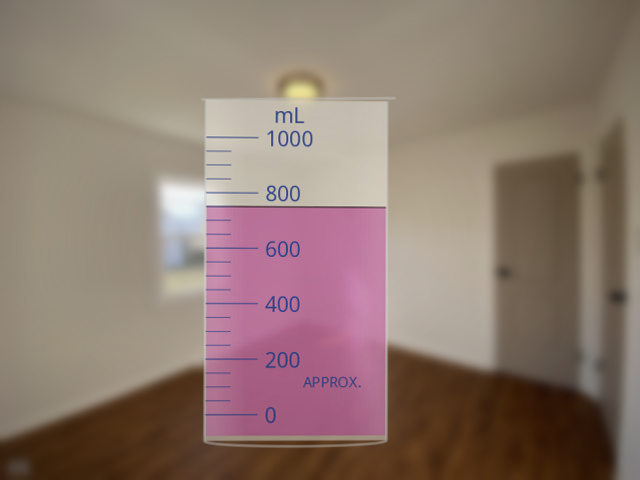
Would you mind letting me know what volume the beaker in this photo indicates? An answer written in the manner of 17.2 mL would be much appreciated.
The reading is 750 mL
